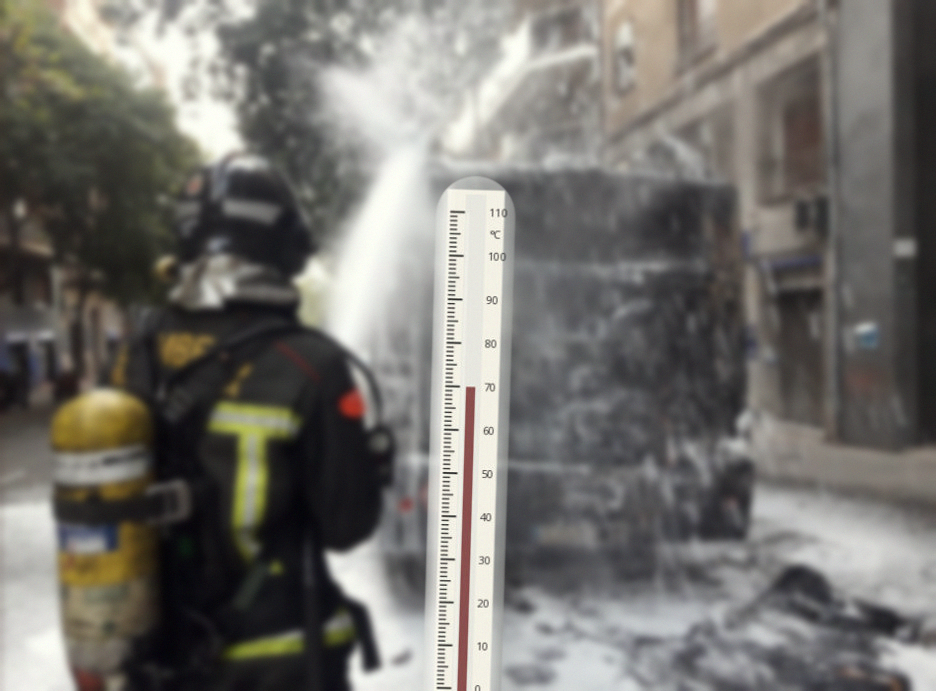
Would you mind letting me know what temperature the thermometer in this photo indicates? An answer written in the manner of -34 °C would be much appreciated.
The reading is 70 °C
